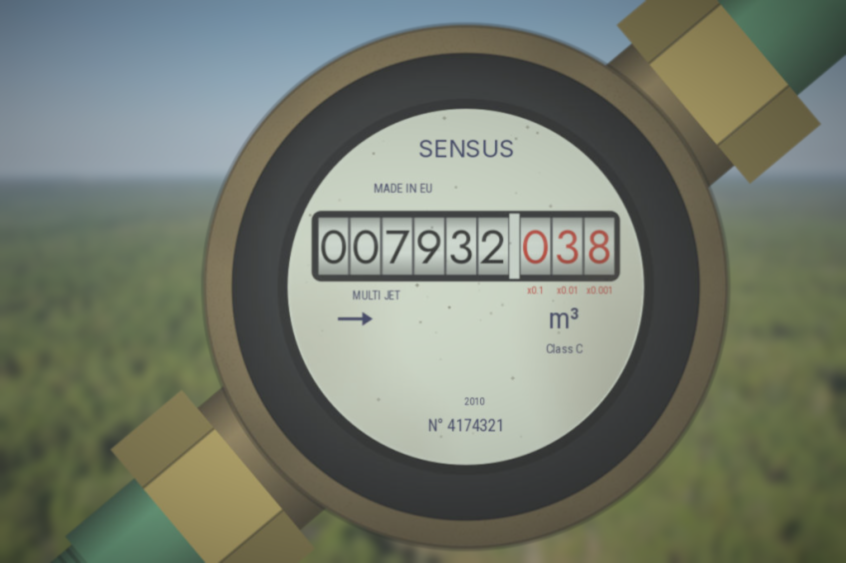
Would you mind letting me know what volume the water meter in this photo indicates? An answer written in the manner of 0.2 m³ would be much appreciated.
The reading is 7932.038 m³
